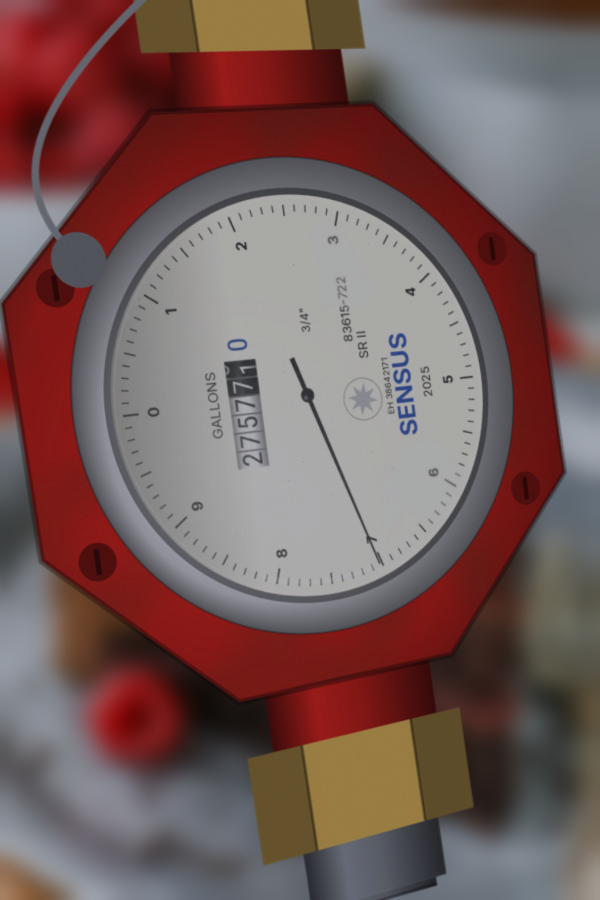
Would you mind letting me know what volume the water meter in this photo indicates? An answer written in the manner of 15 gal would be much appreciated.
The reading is 2757707.0 gal
